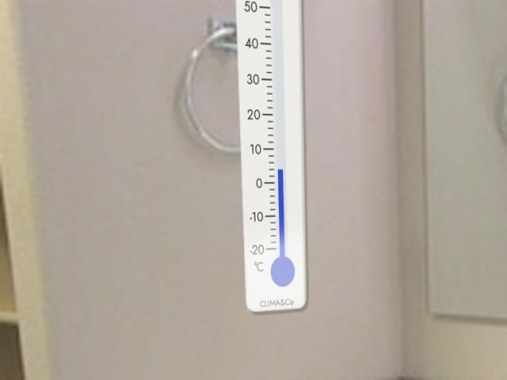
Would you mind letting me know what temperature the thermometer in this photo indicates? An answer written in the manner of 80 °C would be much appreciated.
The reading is 4 °C
